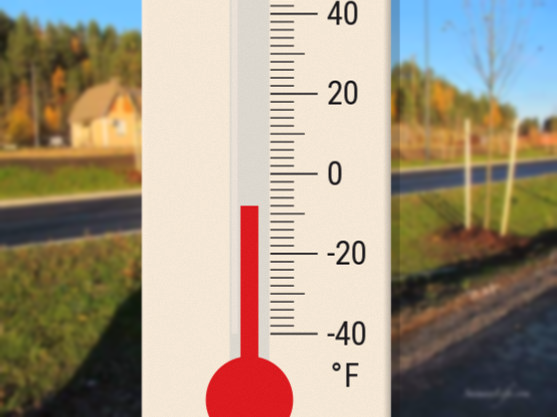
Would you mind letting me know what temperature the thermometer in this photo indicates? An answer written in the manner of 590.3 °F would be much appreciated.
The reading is -8 °F
